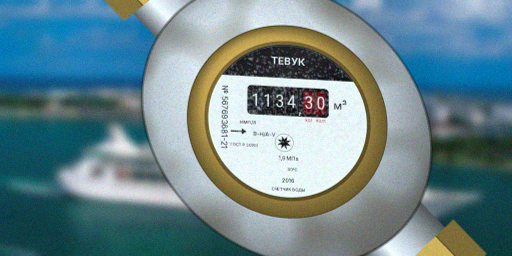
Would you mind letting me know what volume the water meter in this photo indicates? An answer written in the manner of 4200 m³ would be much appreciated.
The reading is 1134.30 m³
